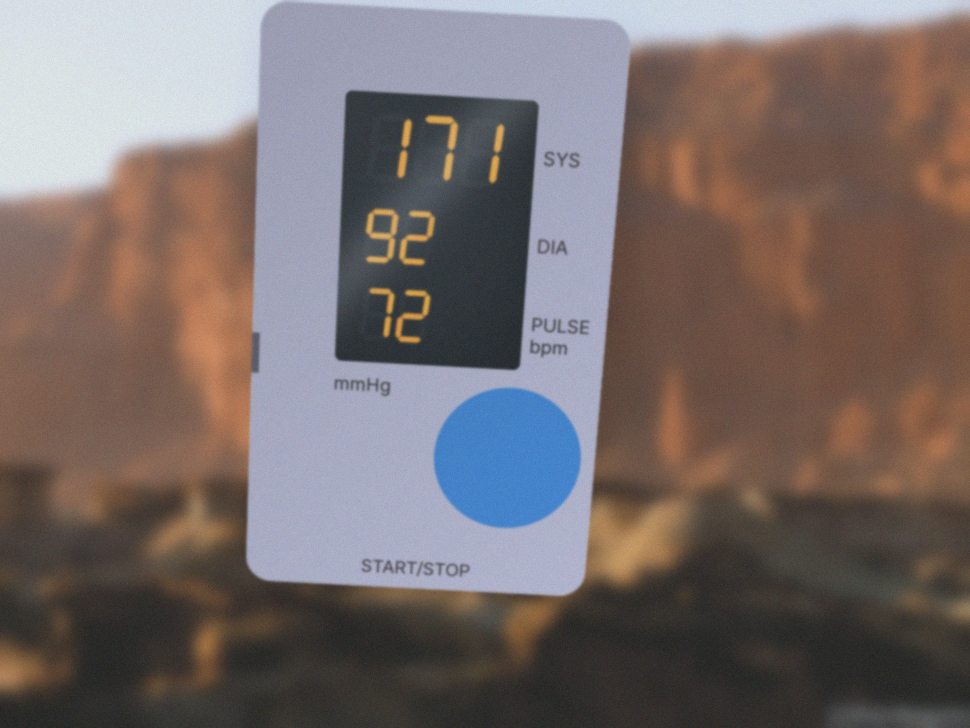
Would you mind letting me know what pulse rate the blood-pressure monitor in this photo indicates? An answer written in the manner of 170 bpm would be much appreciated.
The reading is 72 bpm
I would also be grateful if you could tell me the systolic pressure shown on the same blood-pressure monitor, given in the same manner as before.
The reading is 171 mmHg
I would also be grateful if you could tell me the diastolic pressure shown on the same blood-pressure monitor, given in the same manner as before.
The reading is 92 mmHg
